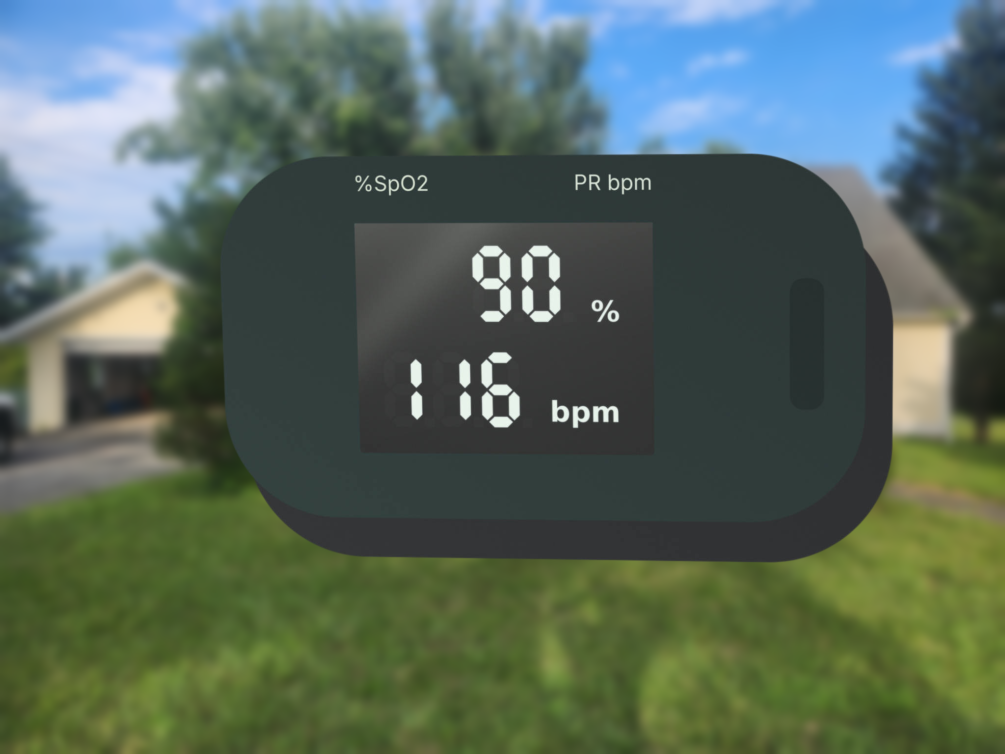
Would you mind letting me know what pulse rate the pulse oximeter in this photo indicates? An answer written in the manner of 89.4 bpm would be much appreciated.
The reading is 116 bpm
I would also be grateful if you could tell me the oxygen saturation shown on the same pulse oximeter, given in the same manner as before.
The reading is 90 %
